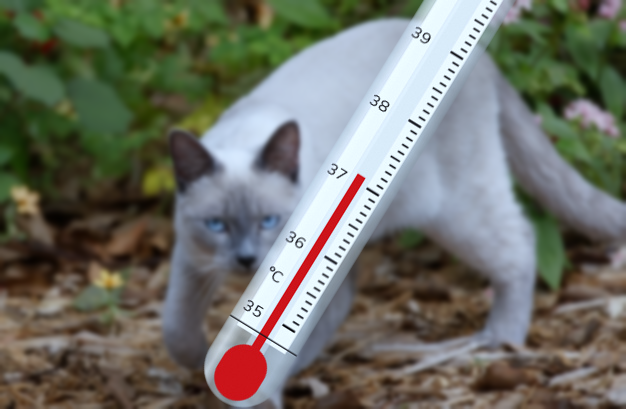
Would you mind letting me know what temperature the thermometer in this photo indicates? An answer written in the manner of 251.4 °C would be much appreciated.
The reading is 37.1 °C
